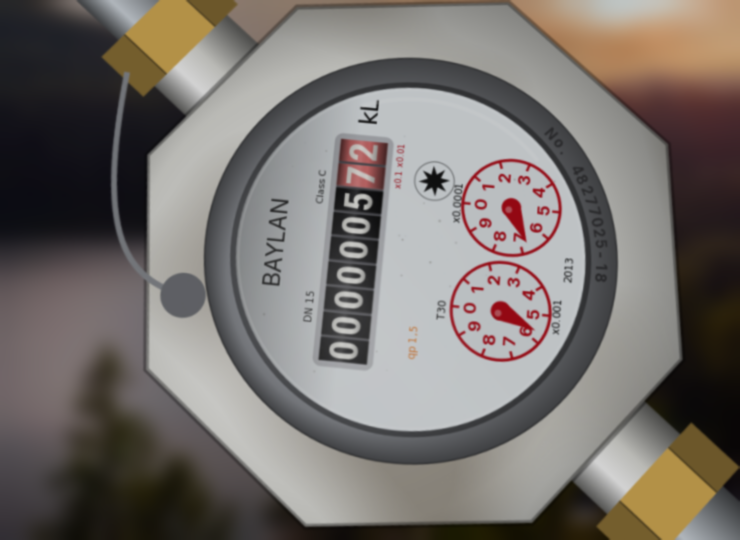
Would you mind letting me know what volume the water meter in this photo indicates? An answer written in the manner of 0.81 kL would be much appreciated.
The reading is 5.7256 kL
